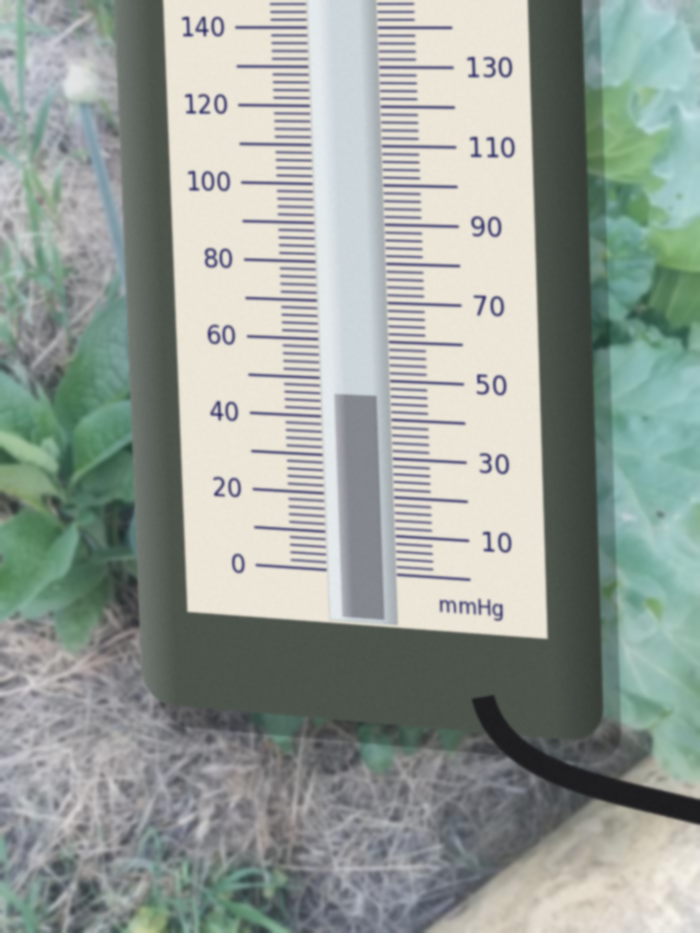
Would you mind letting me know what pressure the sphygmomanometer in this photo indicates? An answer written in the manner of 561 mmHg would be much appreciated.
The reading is 46 mmHg
